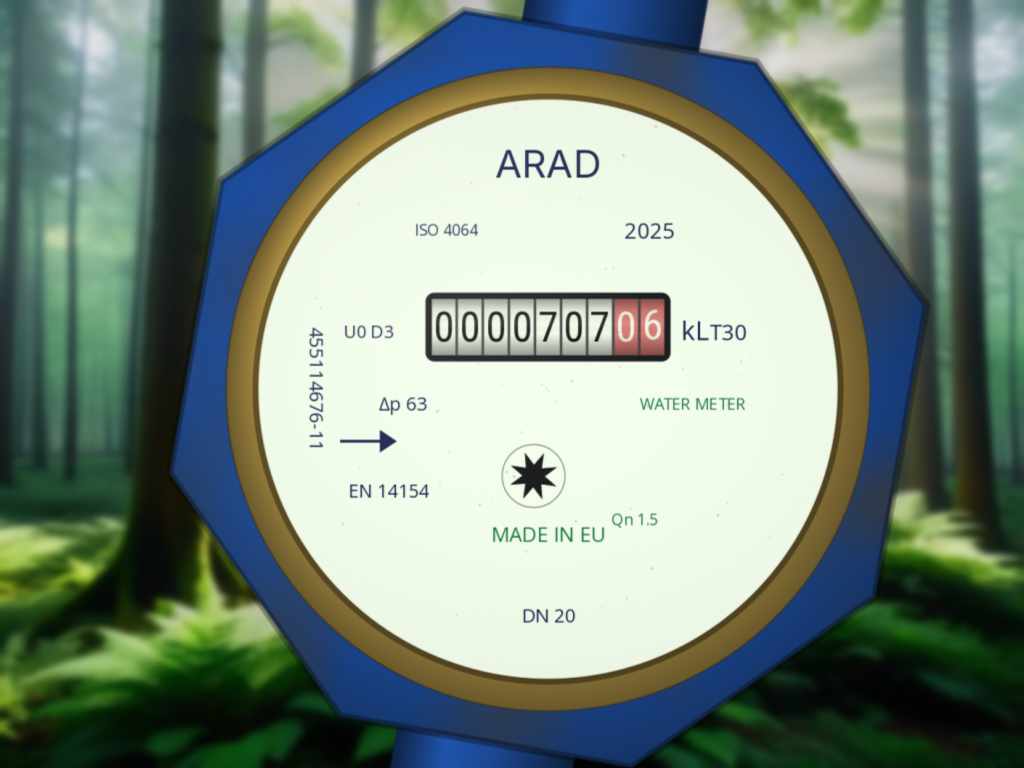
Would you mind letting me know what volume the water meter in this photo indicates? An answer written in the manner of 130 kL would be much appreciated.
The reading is 707.06 kL
